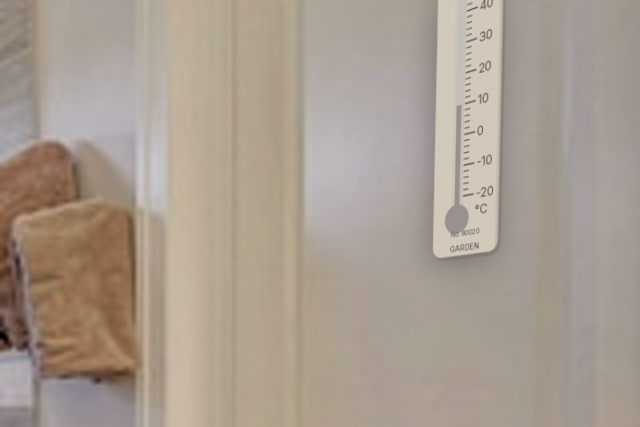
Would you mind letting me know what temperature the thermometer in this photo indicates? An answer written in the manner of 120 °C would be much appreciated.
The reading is 10 °C
